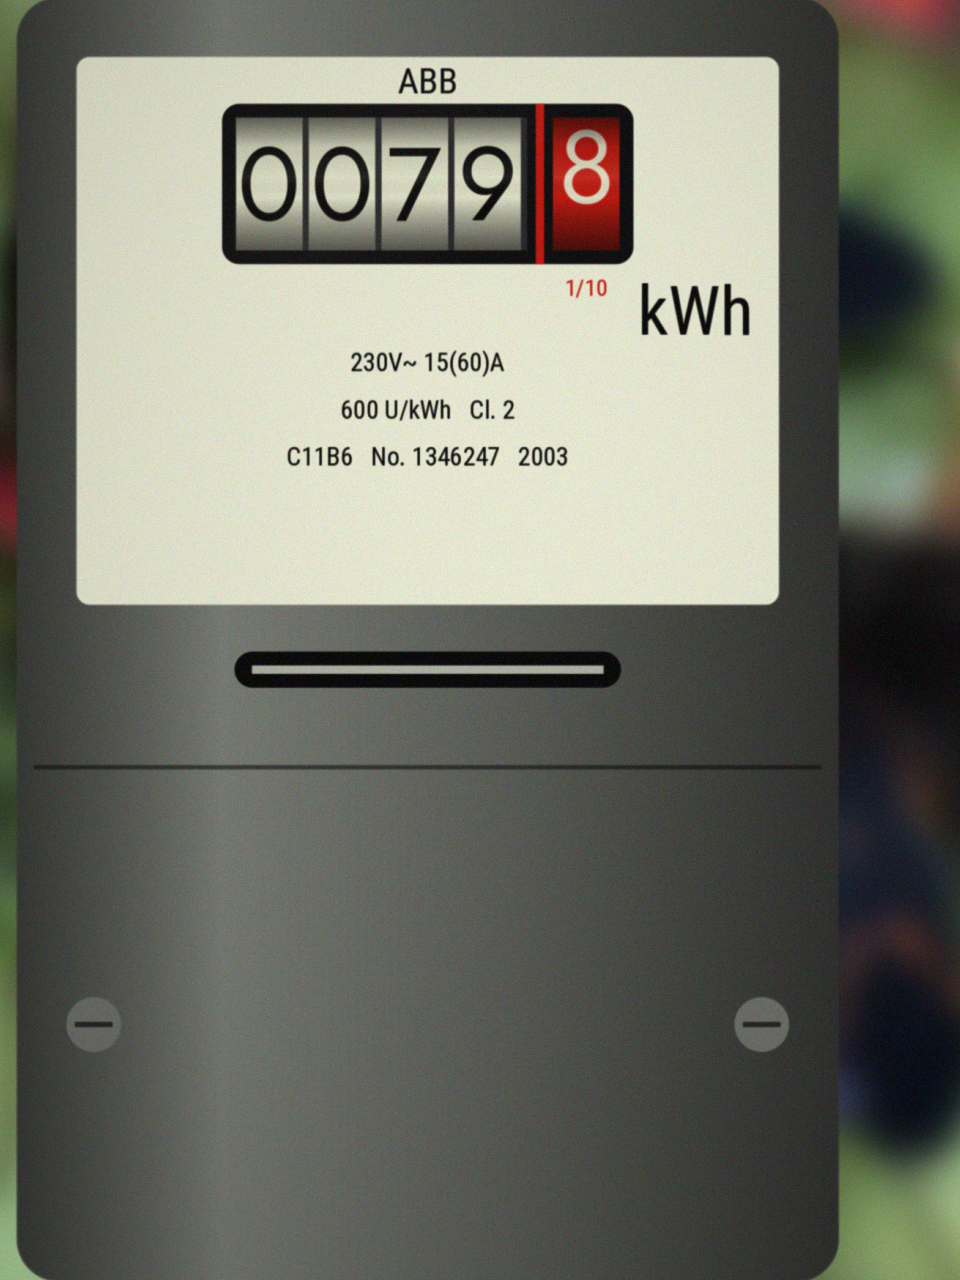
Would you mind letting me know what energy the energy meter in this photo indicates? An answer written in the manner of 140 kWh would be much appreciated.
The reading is 79.8 kWh
